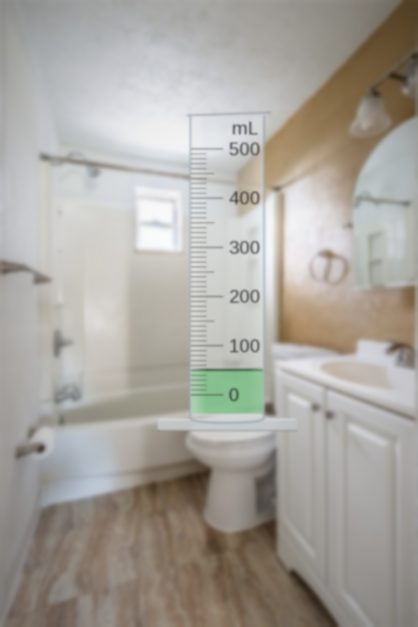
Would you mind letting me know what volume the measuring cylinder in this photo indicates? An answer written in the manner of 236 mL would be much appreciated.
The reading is 50 mL
